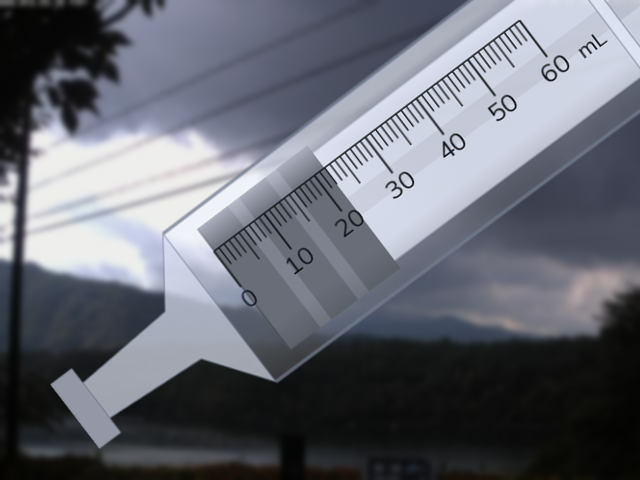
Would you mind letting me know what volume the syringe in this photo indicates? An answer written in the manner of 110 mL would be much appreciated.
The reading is 0 mL
